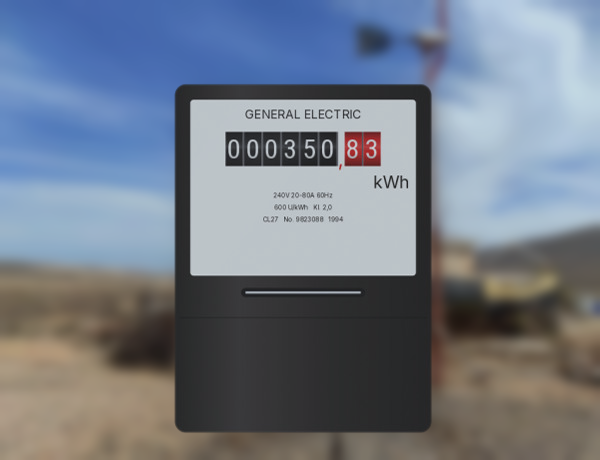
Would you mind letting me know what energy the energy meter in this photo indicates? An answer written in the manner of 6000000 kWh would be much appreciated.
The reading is 350.83 kWh
